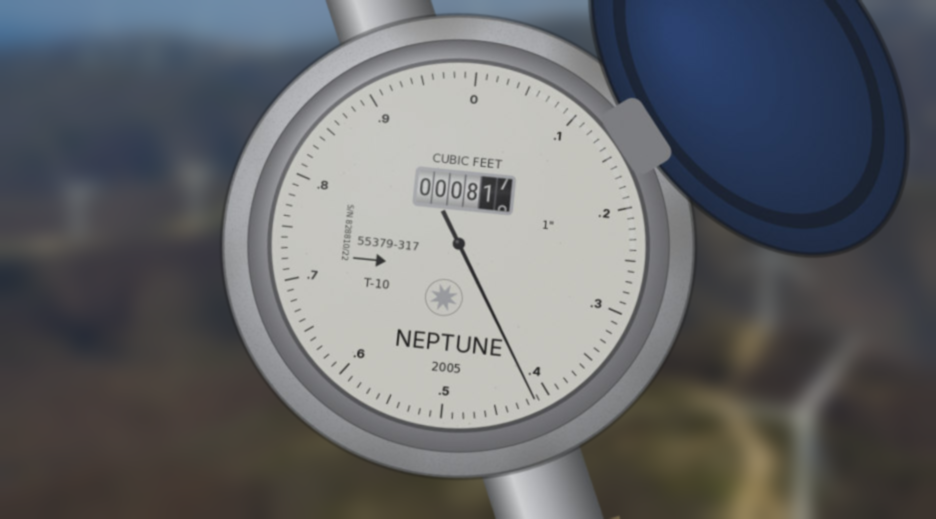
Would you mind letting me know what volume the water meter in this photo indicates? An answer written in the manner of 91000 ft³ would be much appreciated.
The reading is 817.41 ft³
